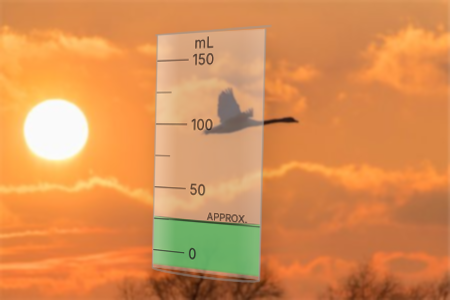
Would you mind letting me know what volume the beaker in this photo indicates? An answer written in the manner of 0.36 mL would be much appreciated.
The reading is 25 mL
